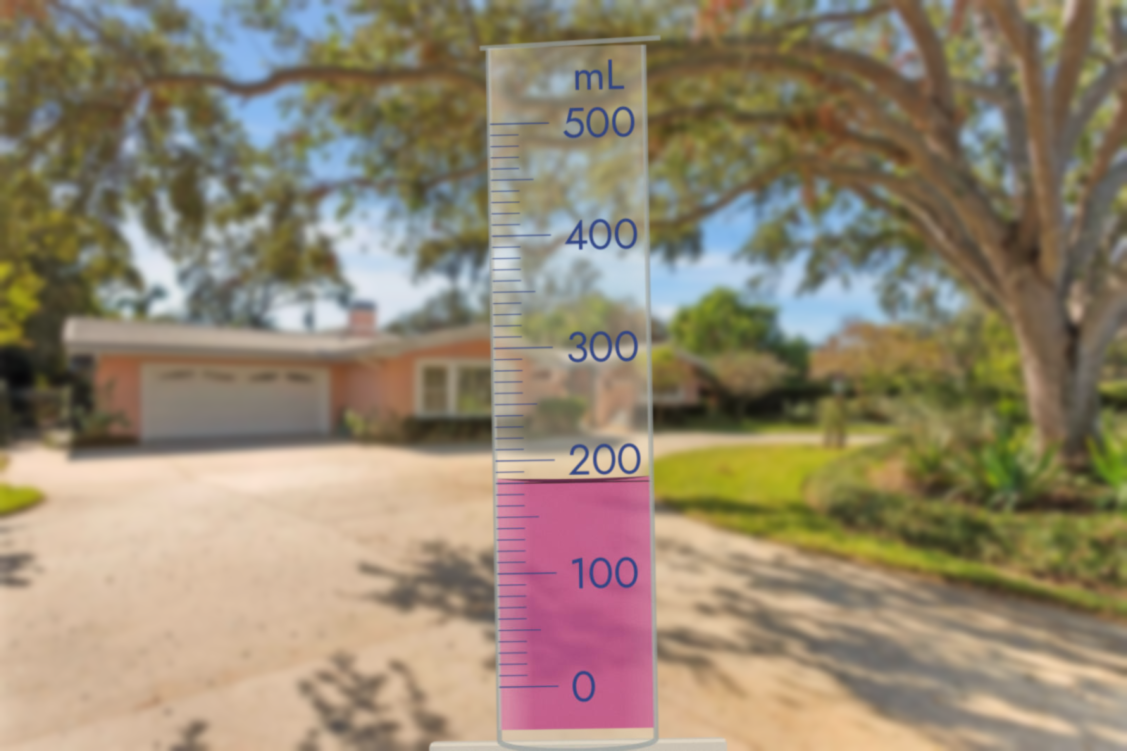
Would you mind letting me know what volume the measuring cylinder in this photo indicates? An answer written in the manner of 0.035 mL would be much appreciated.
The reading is 180 mL
